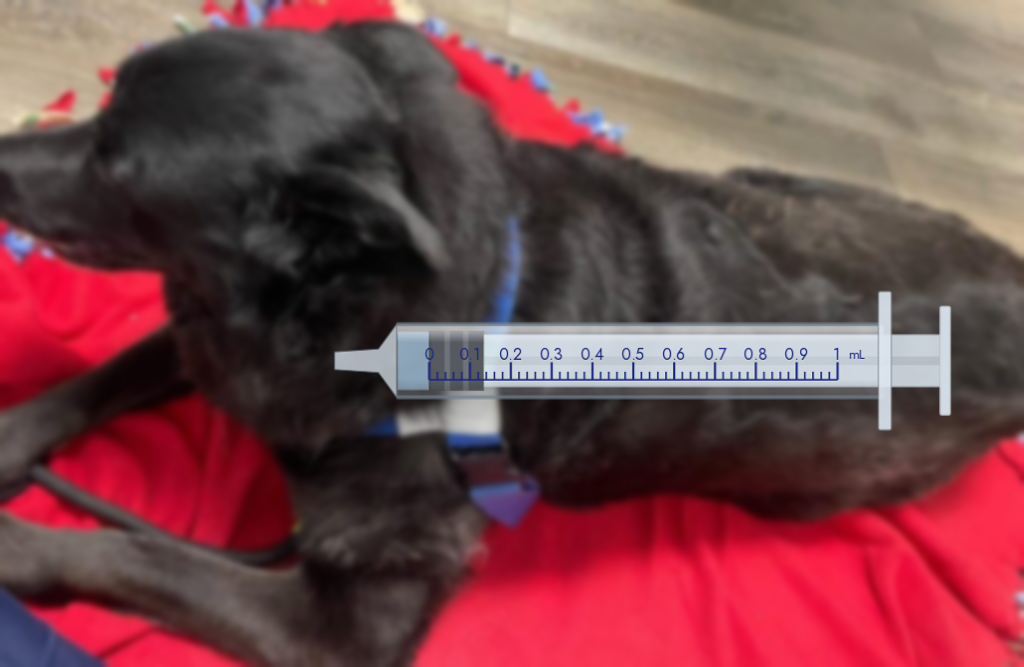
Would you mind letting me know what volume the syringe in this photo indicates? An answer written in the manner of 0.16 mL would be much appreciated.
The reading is 0 mL
